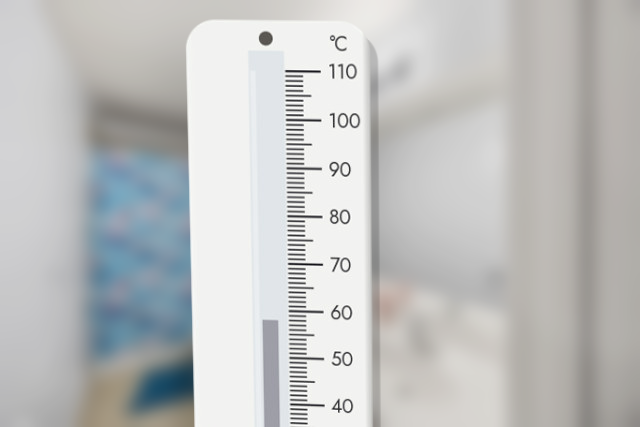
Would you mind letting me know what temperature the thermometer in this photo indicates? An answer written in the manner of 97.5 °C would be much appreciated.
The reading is 58 °C
